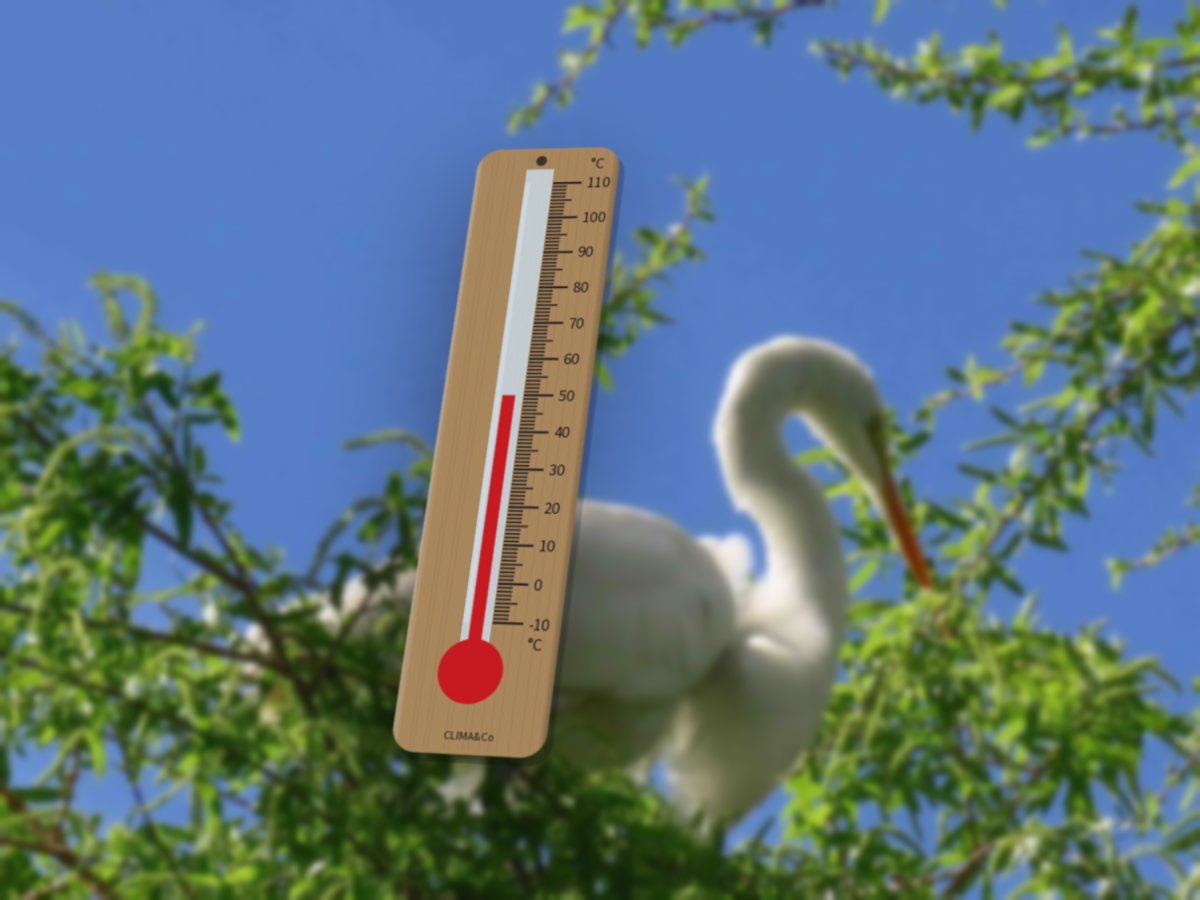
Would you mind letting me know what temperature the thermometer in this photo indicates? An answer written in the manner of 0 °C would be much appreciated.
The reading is 50 °C
